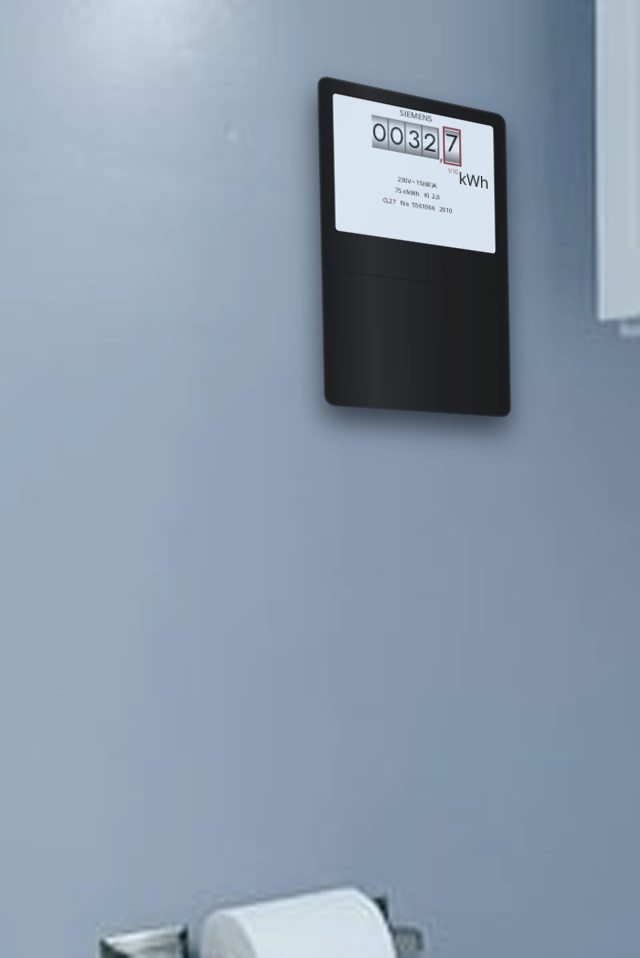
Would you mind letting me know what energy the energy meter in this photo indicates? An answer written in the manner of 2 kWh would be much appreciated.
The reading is 32.7 kWh
